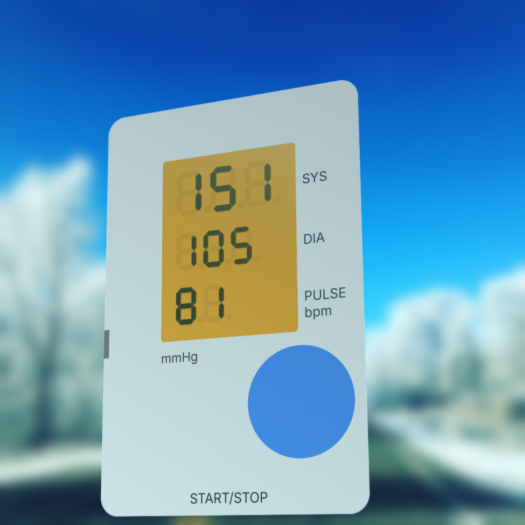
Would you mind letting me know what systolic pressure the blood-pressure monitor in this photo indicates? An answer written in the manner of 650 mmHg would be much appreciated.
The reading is 151 mmHg
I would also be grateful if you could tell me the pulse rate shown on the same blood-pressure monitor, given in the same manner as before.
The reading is 81 bpm
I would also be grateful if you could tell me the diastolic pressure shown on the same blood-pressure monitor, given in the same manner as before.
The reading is 105 mmHg
